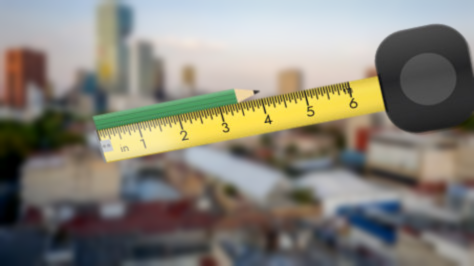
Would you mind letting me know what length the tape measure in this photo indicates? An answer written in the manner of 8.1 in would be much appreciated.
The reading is 4 in
